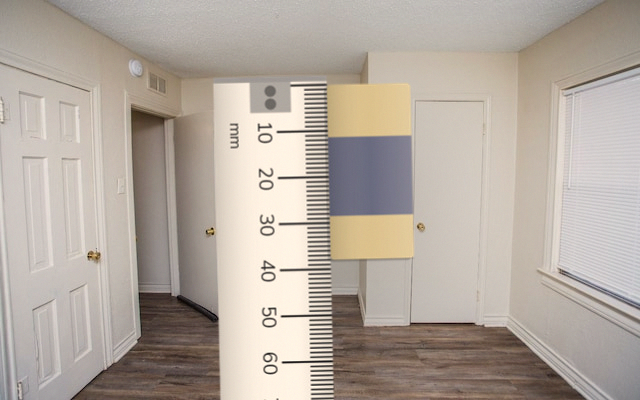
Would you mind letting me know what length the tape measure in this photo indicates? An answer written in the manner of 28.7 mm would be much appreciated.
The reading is 38 mm
